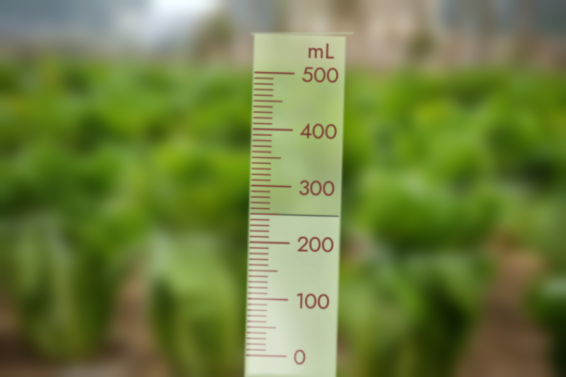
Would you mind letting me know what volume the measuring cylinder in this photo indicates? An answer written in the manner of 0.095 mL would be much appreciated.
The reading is 250 mL
